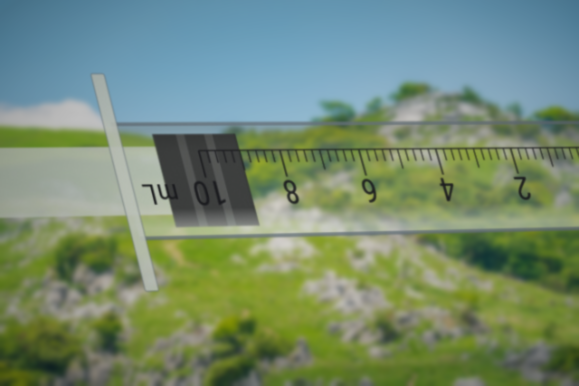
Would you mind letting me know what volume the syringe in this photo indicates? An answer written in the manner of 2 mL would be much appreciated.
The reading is 9 mL
